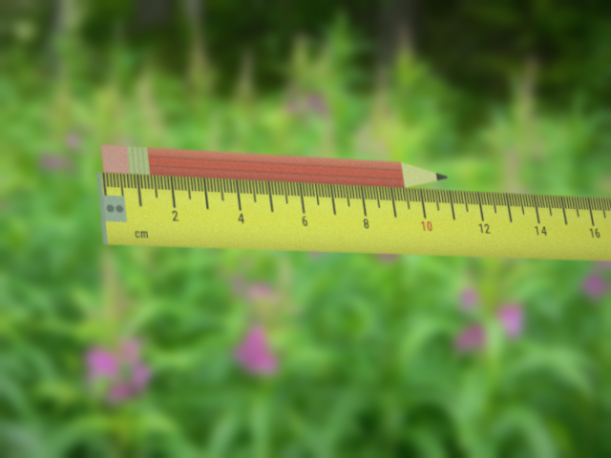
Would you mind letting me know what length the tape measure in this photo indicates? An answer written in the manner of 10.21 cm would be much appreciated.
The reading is 11 cm
